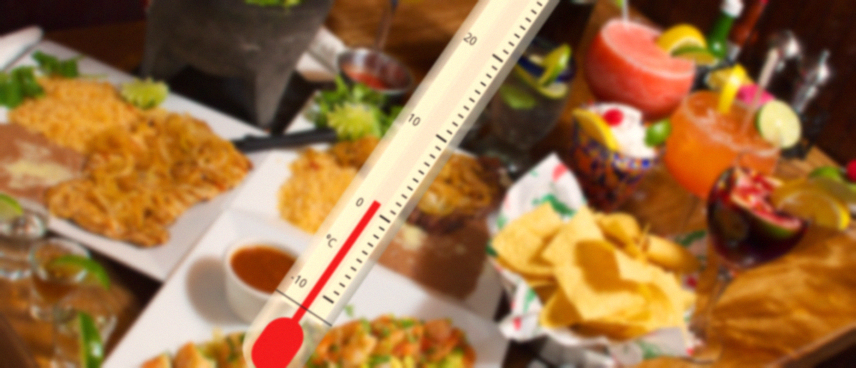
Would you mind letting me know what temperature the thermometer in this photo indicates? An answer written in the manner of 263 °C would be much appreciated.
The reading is 1 °C
